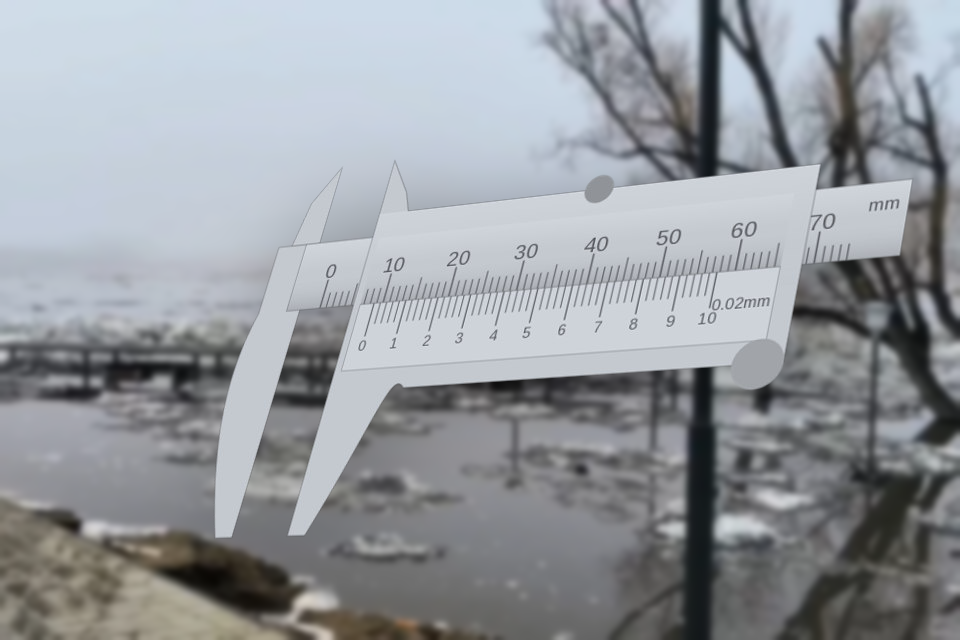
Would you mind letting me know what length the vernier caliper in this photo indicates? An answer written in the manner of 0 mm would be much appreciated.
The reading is 8.6 mm
